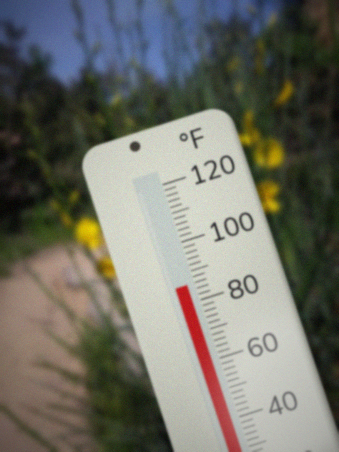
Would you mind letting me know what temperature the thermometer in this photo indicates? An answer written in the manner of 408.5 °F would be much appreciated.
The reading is 86 °F
